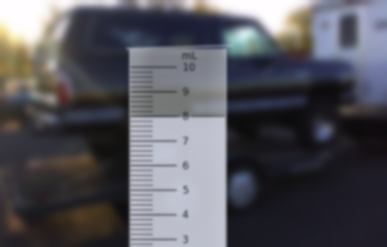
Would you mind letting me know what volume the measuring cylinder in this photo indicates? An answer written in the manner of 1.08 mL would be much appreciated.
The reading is 8 mL
